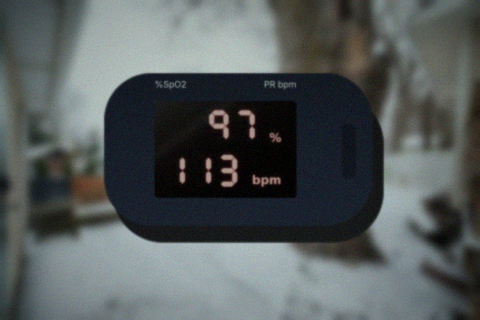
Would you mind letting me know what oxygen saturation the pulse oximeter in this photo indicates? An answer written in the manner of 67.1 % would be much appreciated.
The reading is 97 %
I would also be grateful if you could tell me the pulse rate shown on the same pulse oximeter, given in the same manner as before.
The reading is 113 bpm
